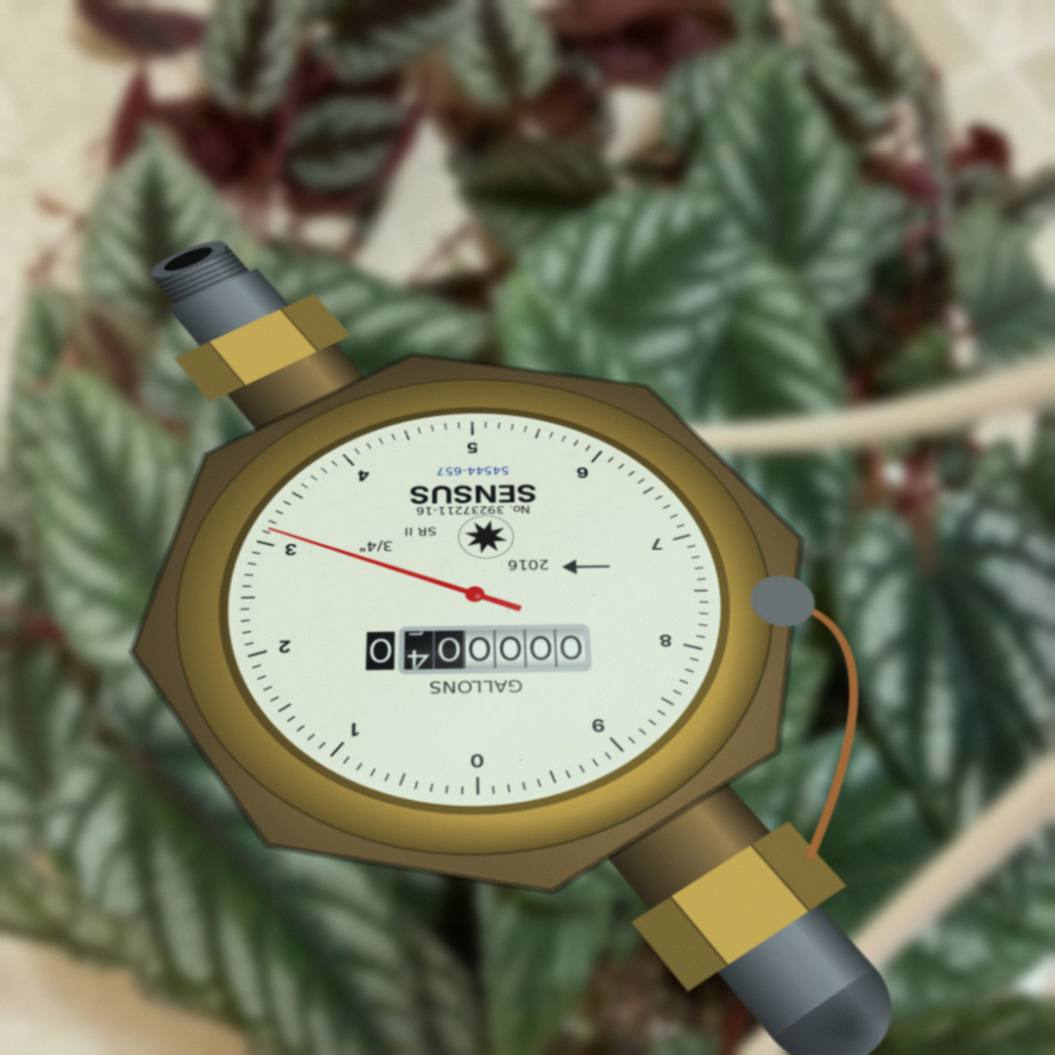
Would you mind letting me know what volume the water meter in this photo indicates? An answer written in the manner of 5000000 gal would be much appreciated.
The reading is 43.1 gal
